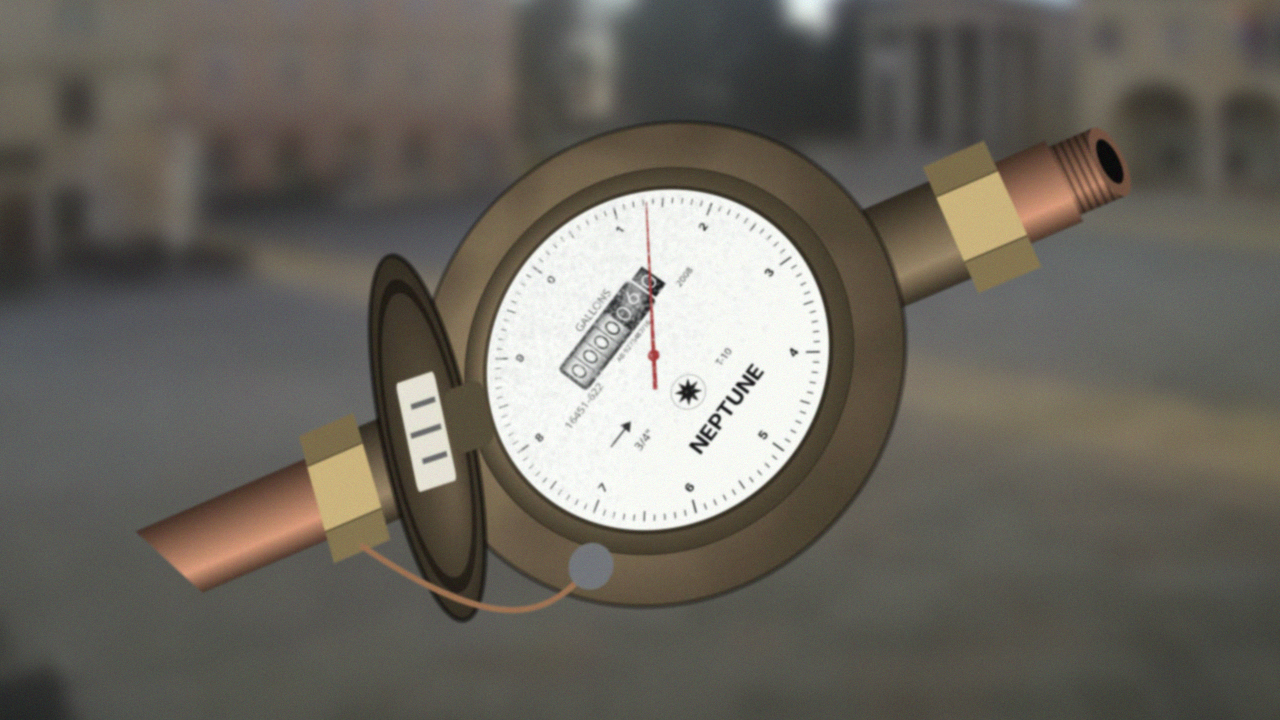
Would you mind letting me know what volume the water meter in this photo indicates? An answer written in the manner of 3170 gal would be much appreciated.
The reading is 61.3 gal
